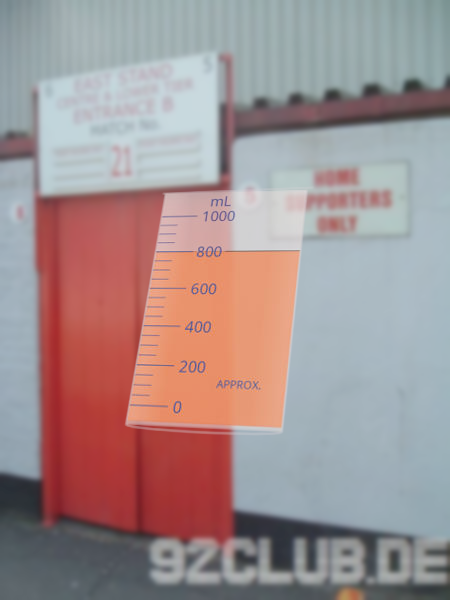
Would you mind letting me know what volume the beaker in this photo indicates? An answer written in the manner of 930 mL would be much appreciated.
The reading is 800 mL
